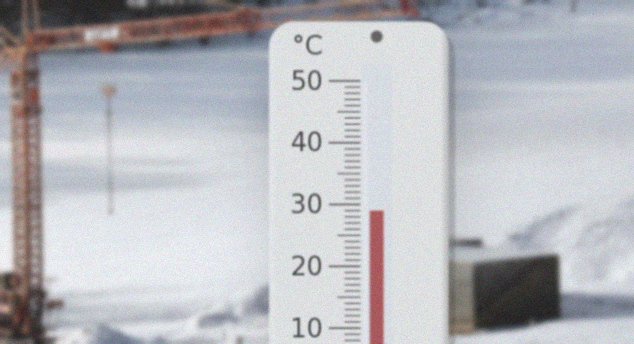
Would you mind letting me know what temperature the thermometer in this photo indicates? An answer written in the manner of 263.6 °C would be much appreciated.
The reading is 29 °C
